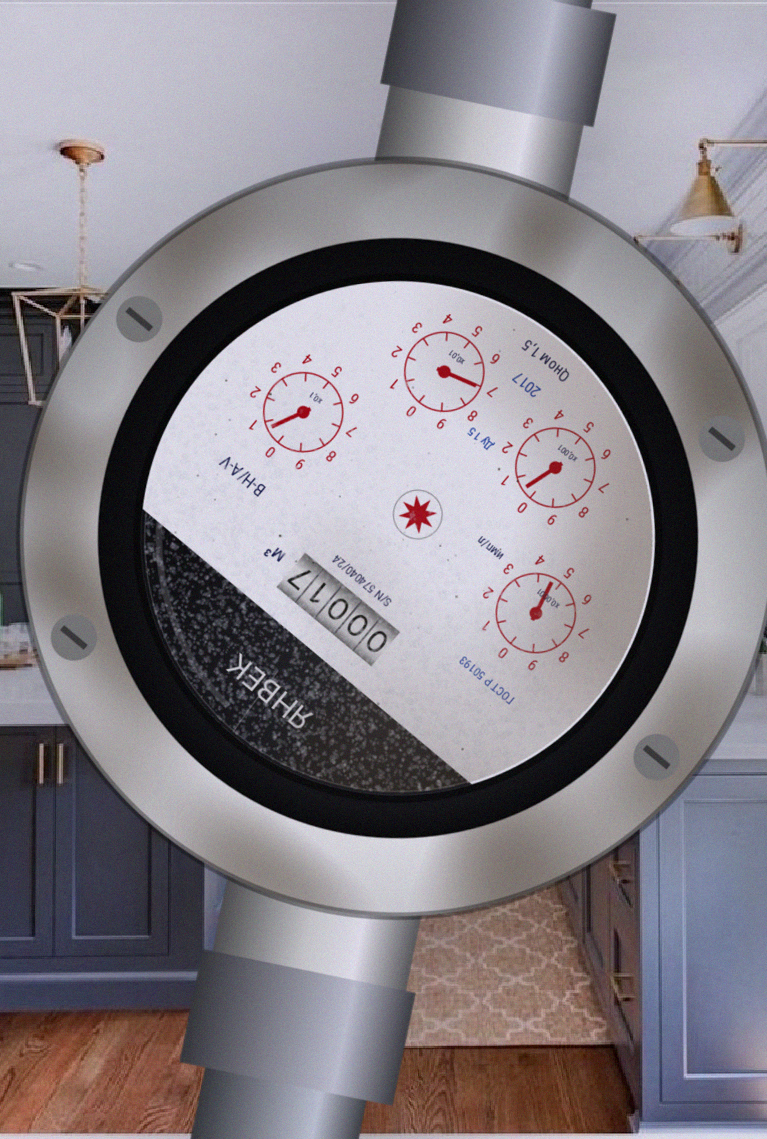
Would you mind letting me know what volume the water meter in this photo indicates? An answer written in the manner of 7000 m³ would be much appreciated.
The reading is 17.0704 m³
